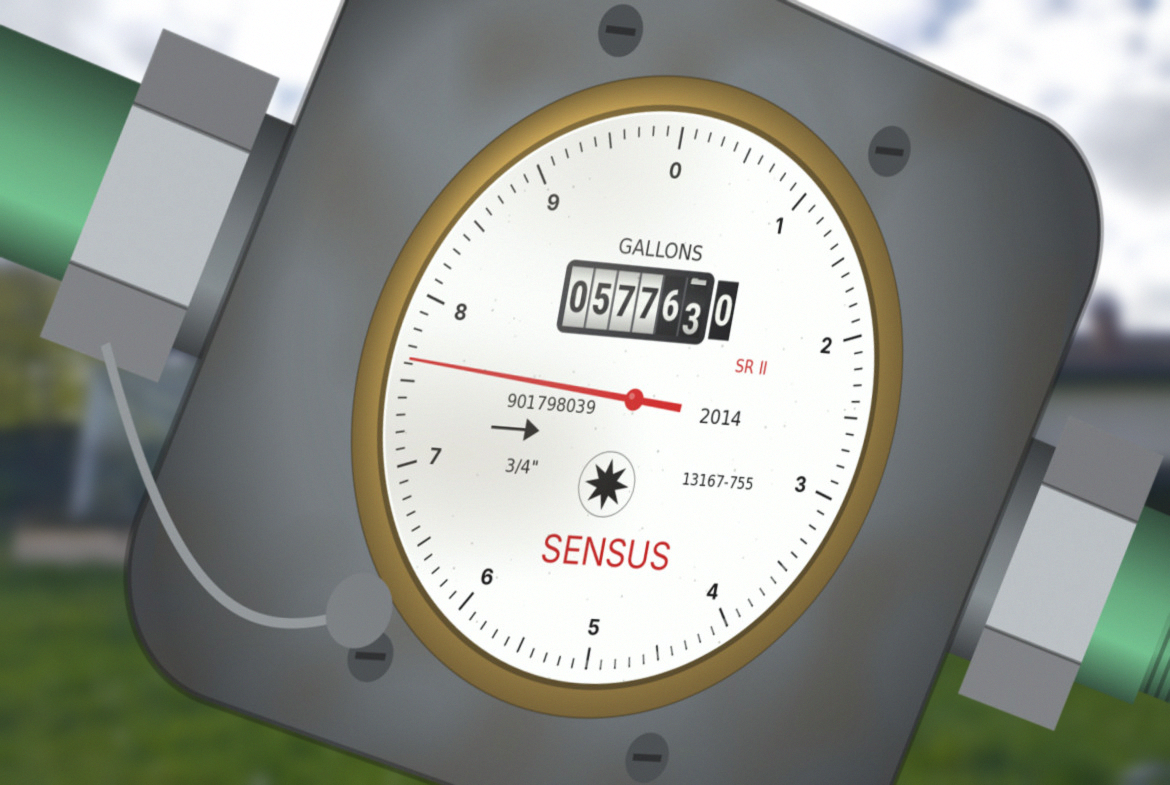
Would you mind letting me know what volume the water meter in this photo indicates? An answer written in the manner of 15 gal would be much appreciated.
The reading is 577627.6 gal
